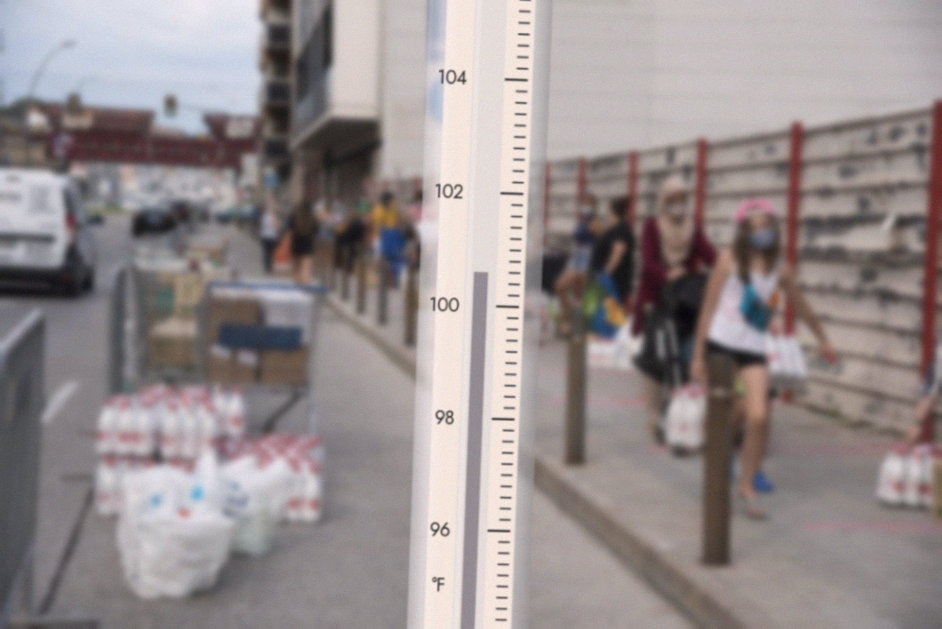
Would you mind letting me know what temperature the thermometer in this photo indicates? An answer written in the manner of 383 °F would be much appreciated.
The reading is 100.6 °F
